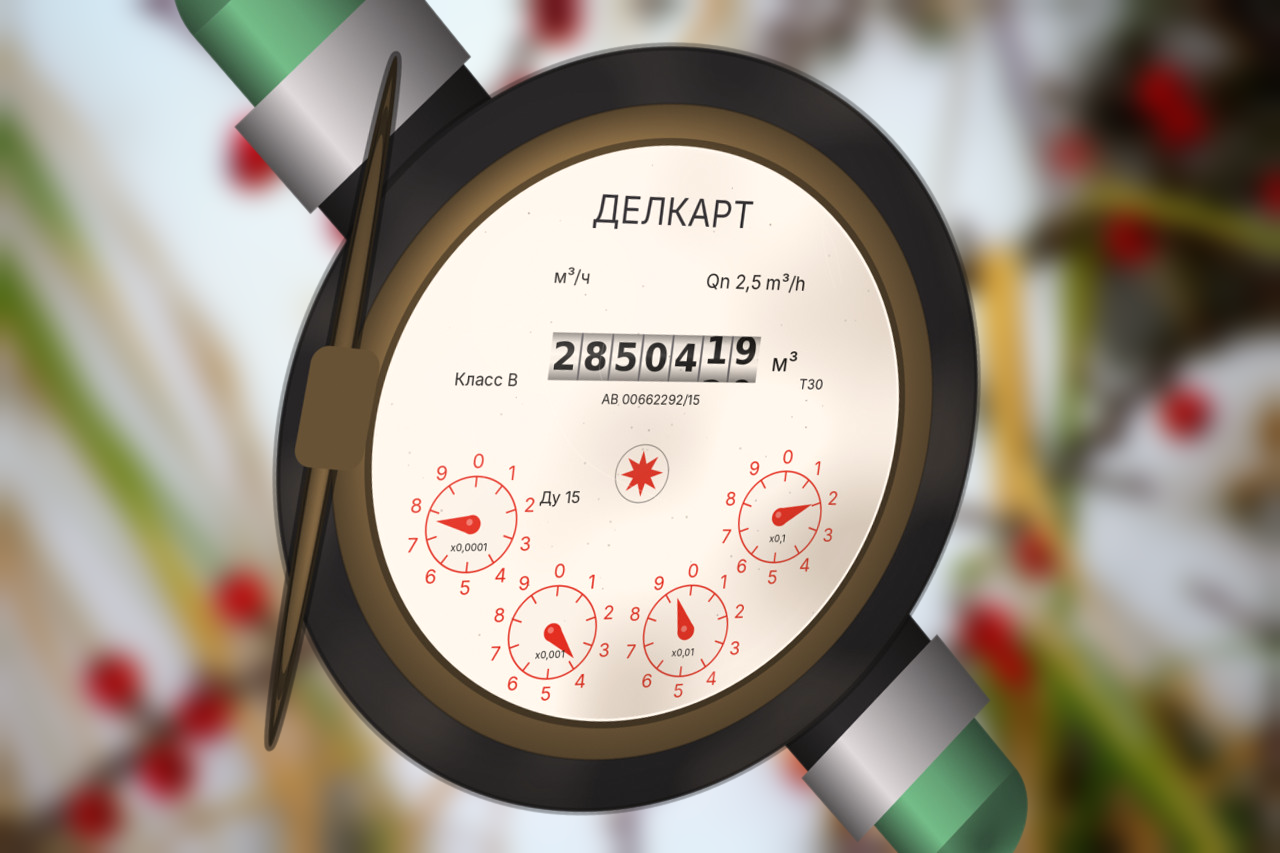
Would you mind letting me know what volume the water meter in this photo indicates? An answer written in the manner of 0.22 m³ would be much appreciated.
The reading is 2850419.1937 m³
